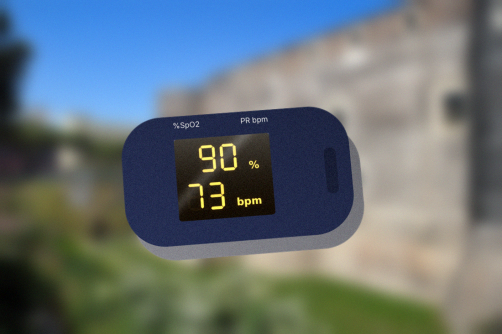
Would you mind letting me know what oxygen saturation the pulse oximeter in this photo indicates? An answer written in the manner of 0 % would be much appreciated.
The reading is 90 %
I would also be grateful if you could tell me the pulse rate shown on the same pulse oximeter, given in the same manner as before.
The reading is 73 bpm
